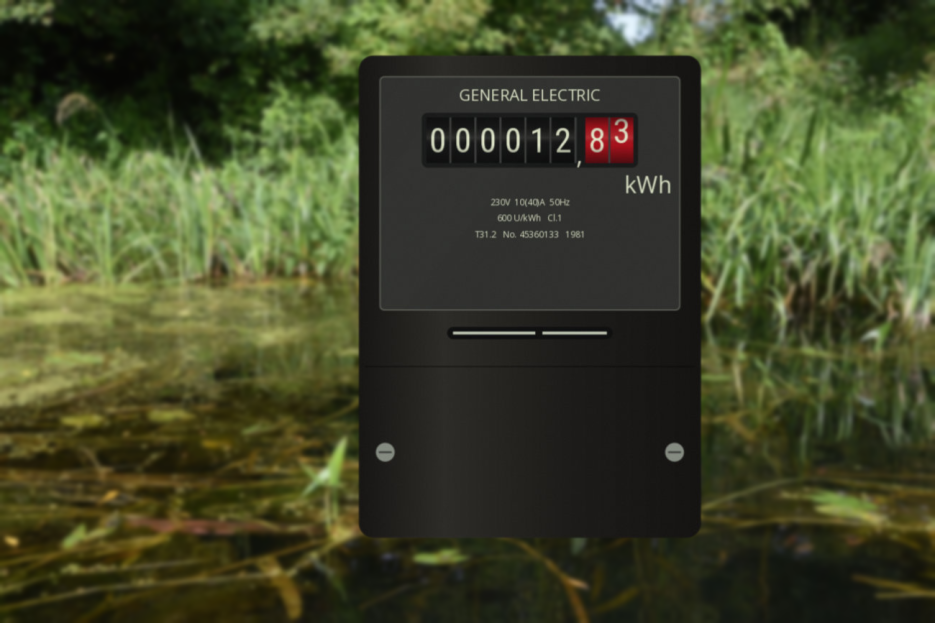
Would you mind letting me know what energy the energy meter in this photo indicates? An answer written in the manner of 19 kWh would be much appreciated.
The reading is 12.83 kWh
